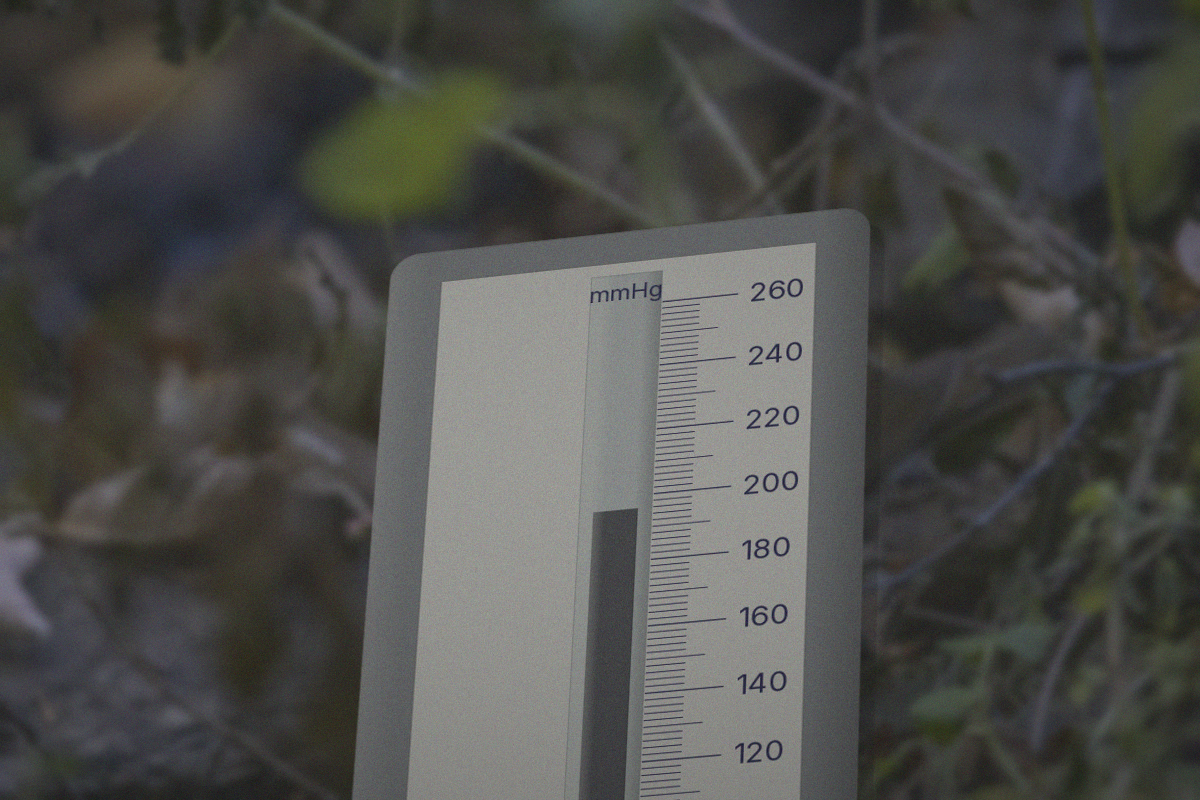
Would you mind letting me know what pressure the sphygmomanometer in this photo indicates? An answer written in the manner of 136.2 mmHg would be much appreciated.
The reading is 196 mmHg
